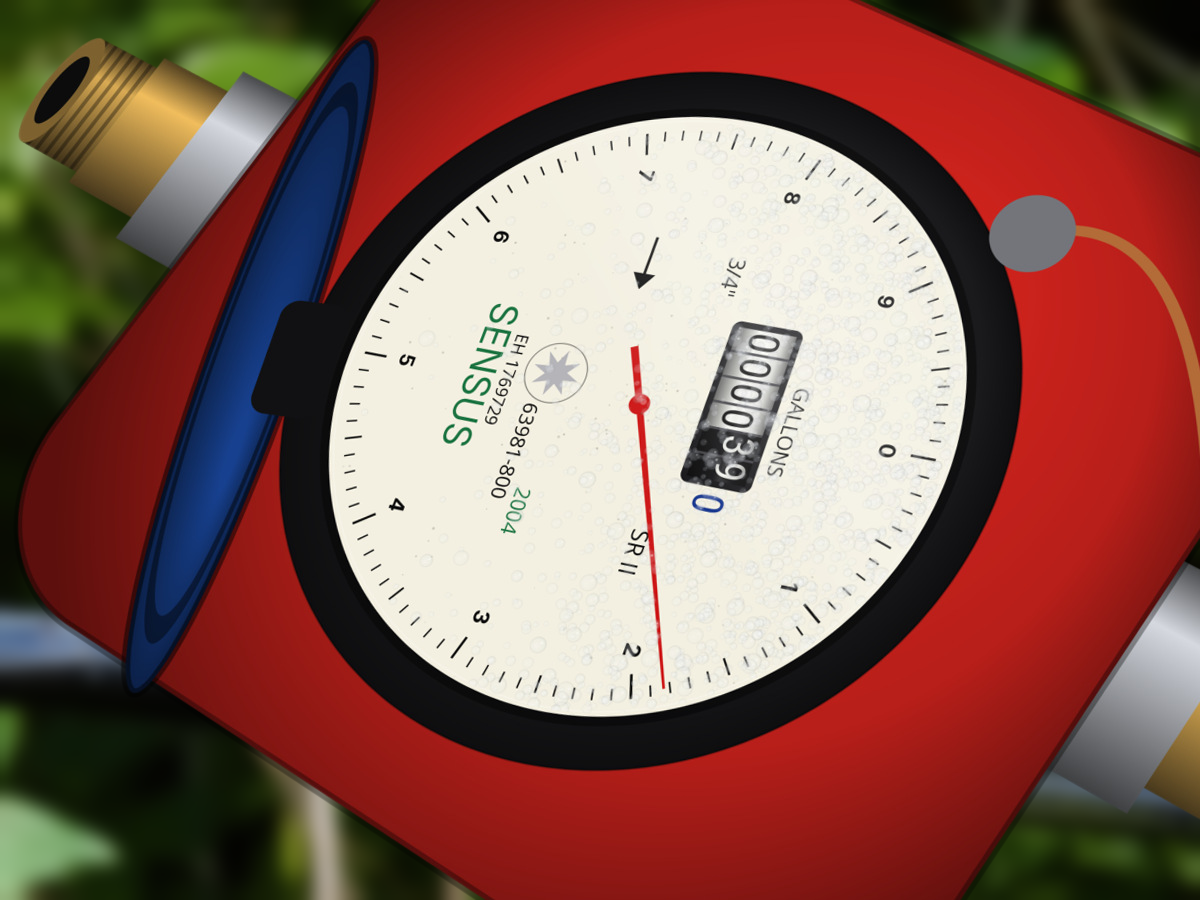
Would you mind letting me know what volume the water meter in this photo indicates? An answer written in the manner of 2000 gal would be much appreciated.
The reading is 391.8 gal
